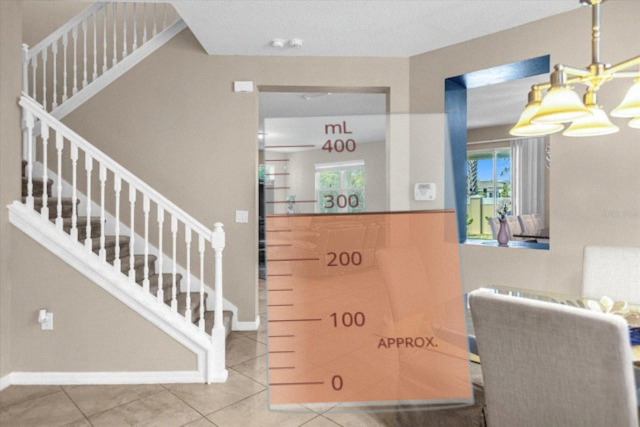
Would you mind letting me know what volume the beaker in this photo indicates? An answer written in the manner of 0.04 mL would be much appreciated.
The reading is 275 mL
